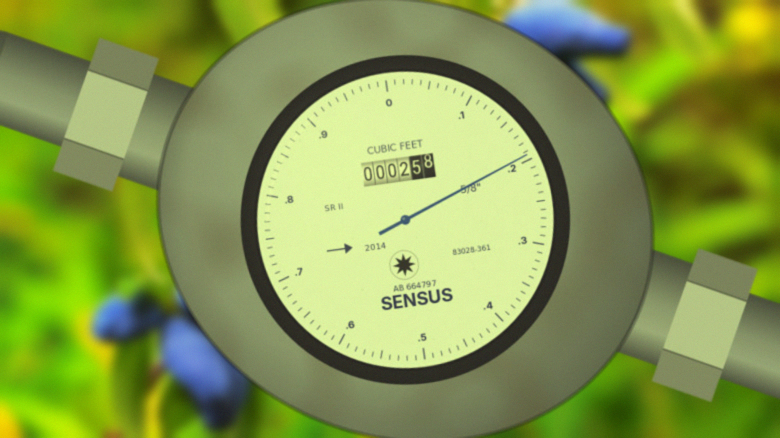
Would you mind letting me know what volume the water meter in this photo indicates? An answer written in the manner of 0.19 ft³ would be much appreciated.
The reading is 258.19 ft³
